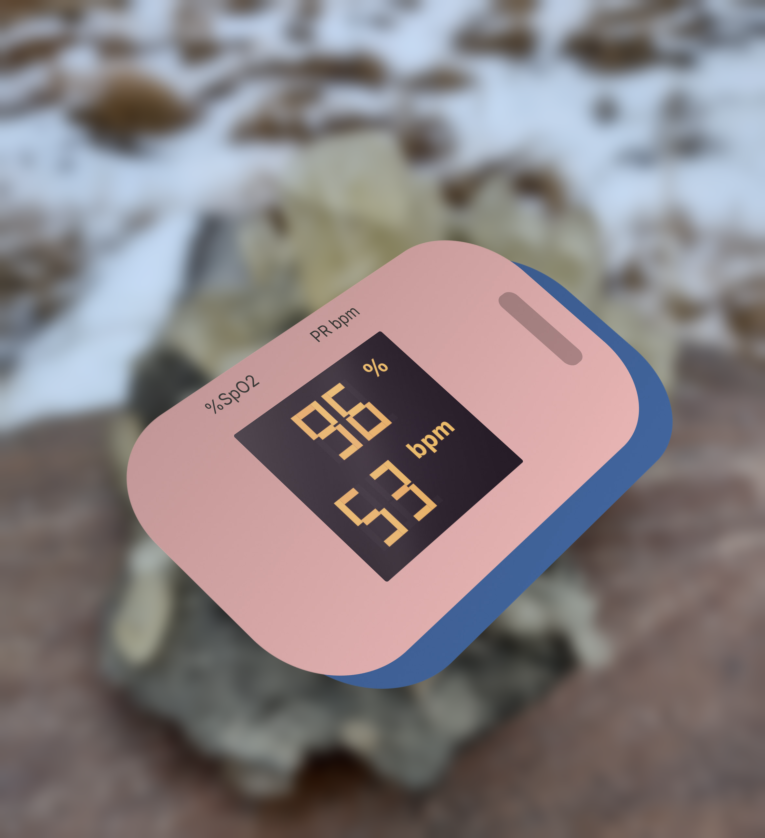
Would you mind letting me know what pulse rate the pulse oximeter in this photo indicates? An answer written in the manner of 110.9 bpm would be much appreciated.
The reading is 53 bpm
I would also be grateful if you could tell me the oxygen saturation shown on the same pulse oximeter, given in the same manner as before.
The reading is 96 %
